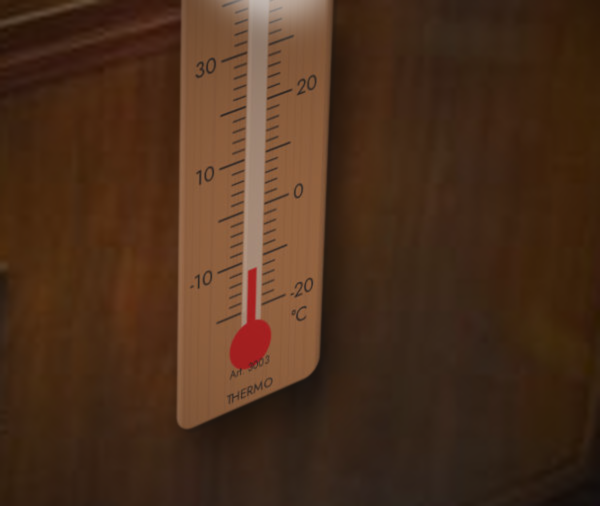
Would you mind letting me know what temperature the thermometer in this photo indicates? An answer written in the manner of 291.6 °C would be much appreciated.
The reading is -12 °C
